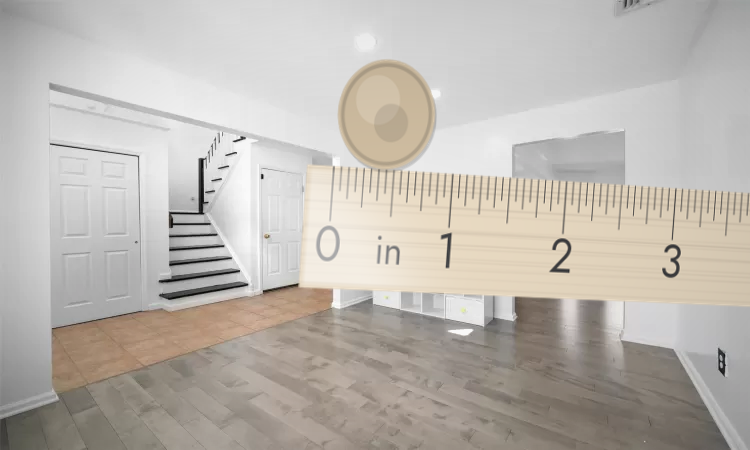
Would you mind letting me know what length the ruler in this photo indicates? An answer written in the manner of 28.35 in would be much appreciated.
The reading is 0.8125 in
